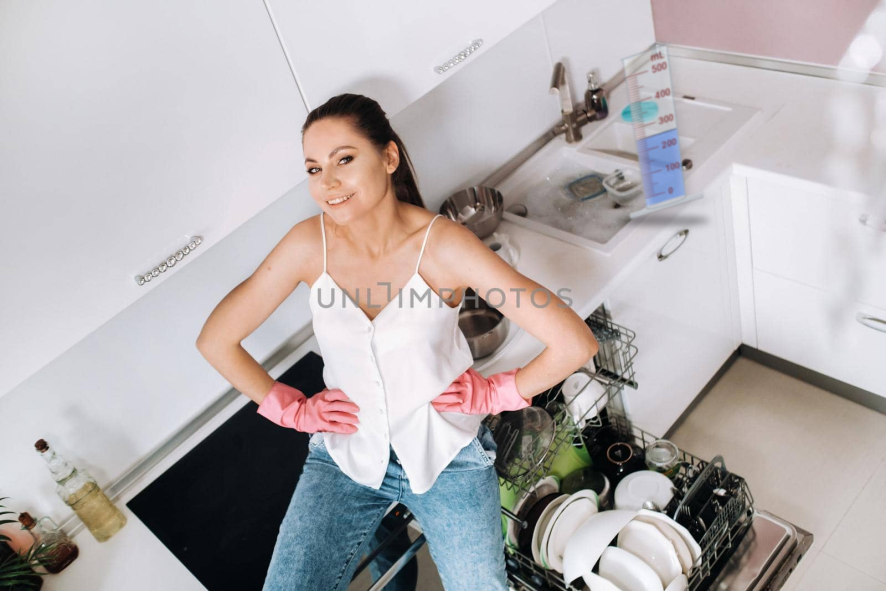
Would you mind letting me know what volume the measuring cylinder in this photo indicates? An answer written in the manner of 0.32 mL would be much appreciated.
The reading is 250 mL
